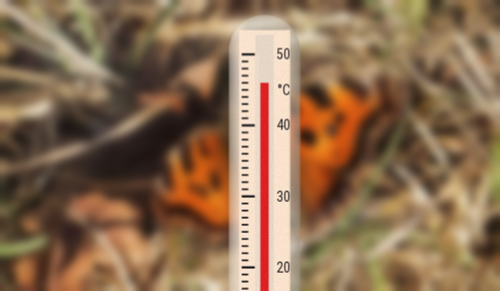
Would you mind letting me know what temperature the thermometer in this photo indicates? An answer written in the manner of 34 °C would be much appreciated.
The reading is 46 °C
